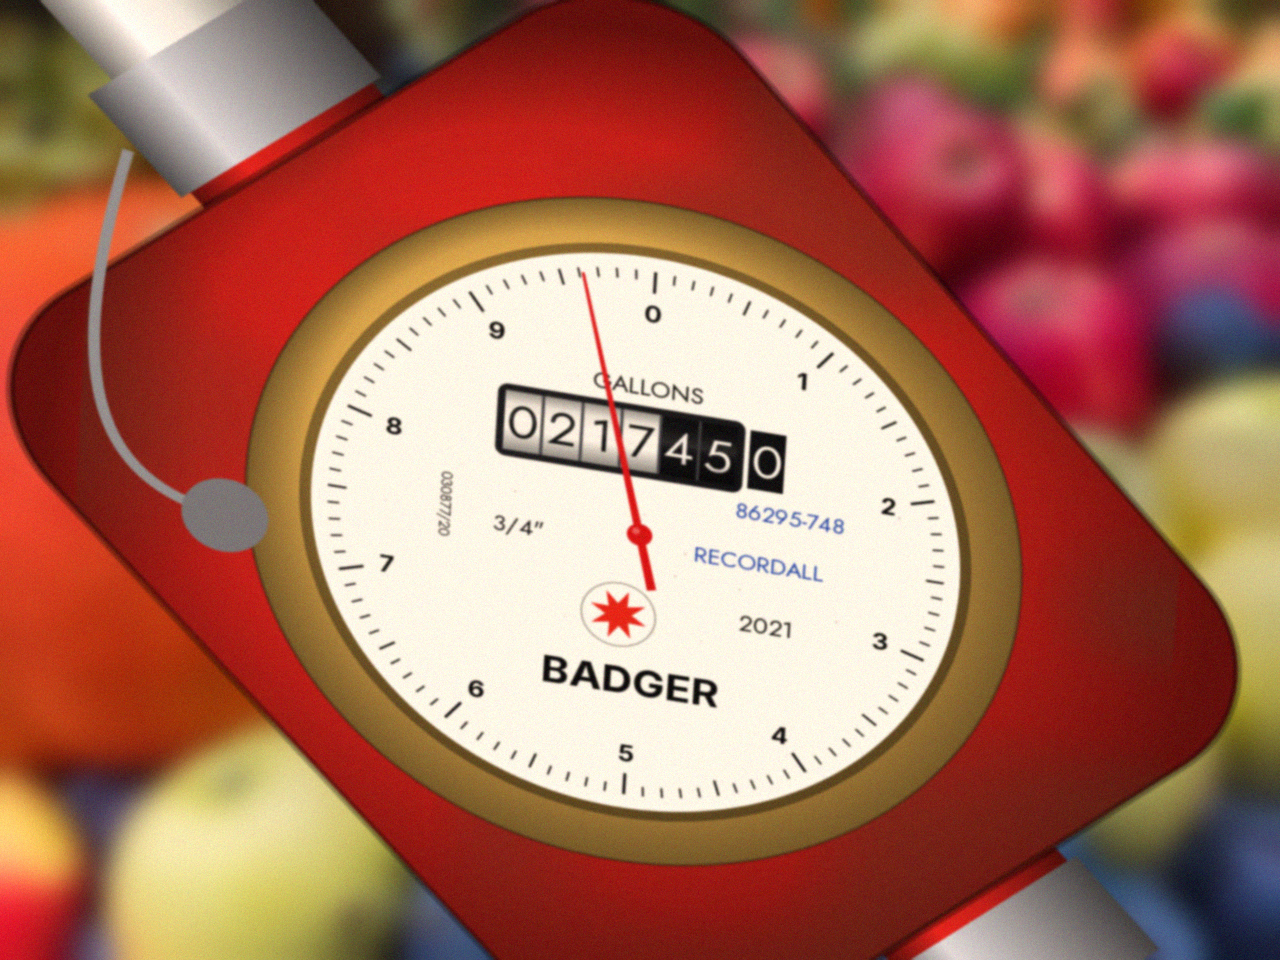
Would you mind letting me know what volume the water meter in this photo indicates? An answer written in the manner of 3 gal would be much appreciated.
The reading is 217449.6 gal
